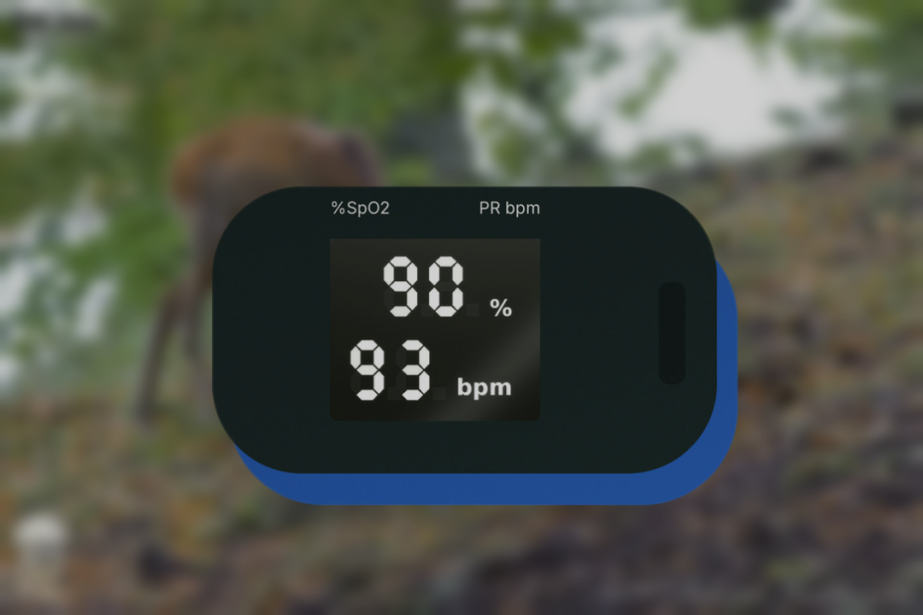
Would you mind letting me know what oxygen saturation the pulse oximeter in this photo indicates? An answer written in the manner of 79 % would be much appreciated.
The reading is 90 %
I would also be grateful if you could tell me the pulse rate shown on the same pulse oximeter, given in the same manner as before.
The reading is 93 bpm
